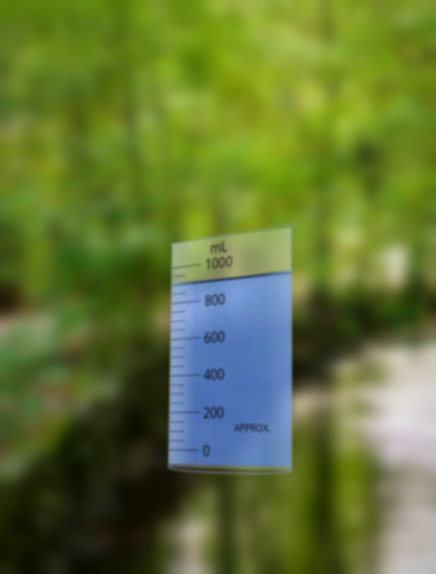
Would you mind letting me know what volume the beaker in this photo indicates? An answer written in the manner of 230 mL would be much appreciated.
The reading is 900 mL
